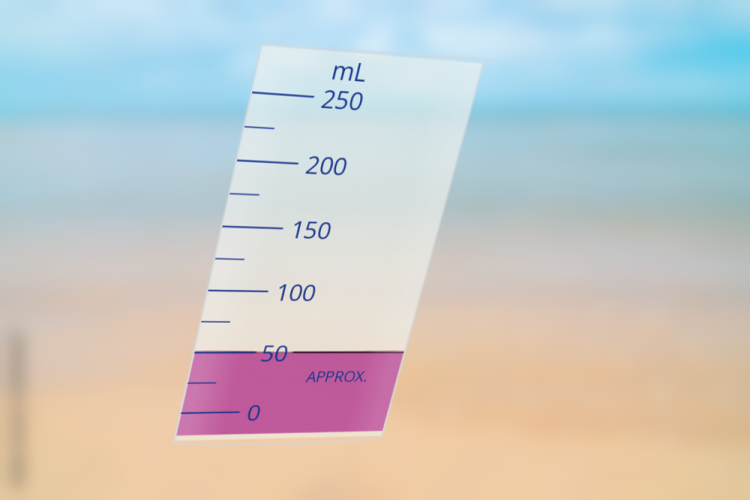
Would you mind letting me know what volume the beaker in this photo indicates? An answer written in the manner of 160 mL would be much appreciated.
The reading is 50 mL
